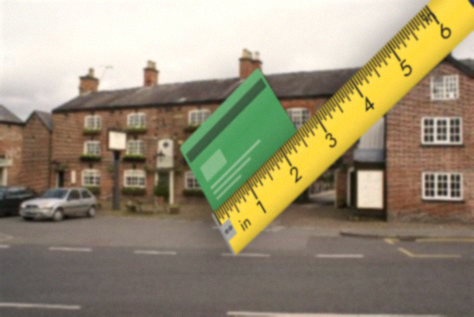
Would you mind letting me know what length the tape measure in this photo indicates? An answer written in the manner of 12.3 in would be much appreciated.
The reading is 2.5 in
